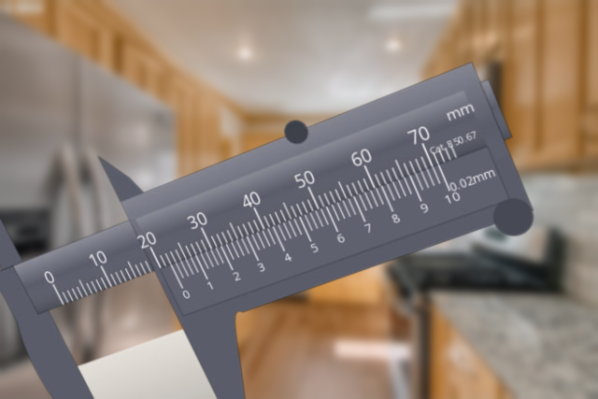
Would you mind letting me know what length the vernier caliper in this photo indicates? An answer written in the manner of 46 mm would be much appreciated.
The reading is 22.0 mm
